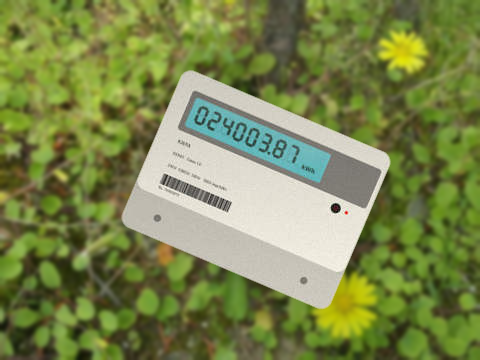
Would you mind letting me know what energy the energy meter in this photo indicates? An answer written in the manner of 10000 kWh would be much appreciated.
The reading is 24003.87 kWh
